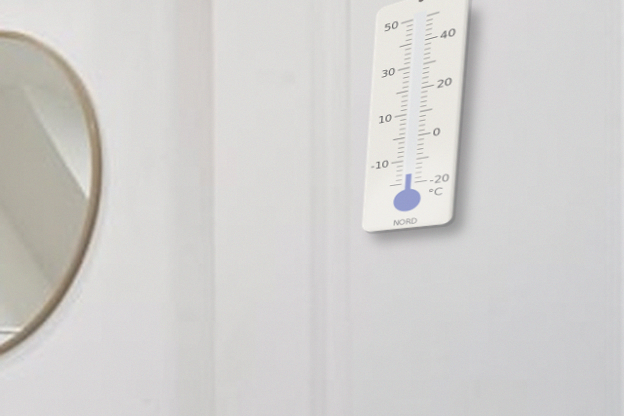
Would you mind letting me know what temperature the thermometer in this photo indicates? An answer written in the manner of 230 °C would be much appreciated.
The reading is -16 °C
